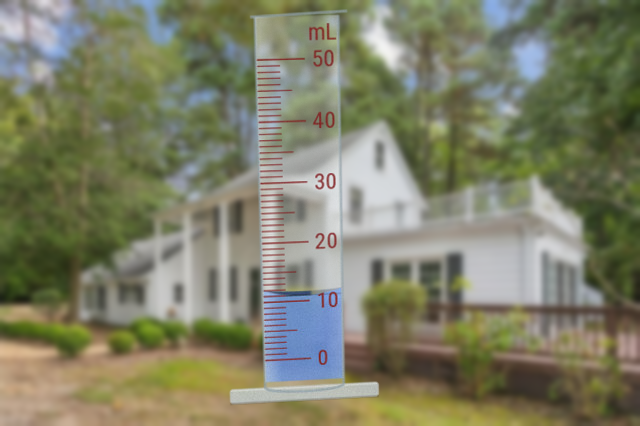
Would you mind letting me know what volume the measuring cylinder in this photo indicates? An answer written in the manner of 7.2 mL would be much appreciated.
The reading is 11 mL
